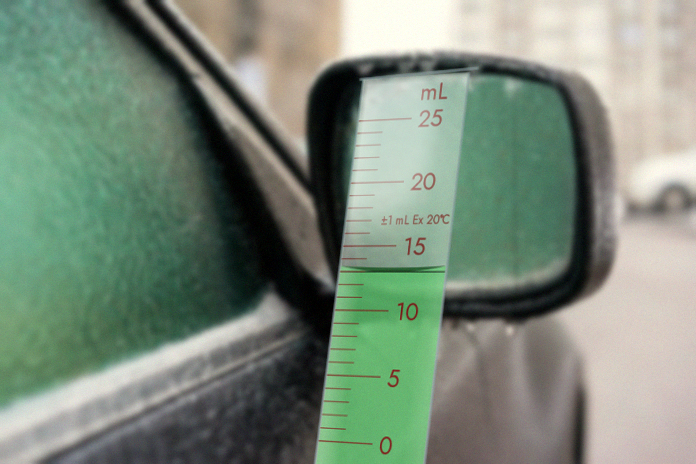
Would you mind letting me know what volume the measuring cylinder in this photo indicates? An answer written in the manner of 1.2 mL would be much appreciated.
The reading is 13 mL
